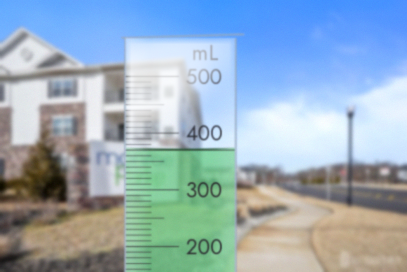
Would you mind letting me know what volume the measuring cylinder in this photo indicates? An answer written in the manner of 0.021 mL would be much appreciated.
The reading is 370 mL
